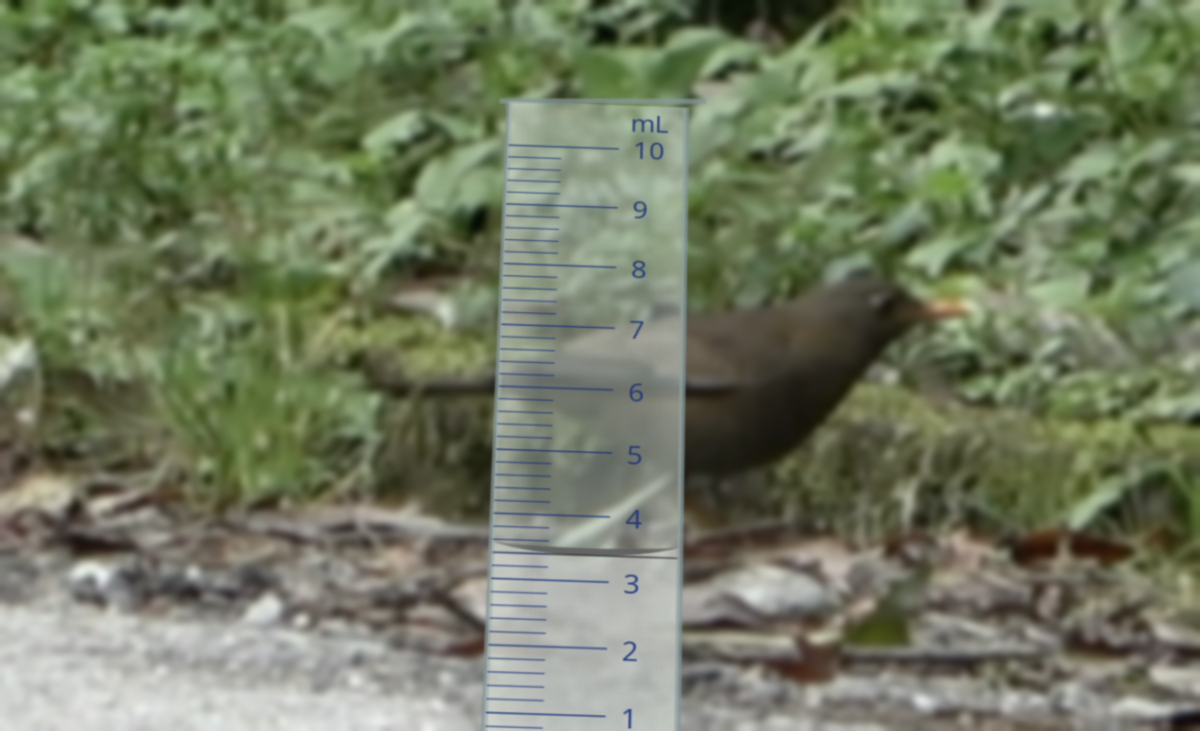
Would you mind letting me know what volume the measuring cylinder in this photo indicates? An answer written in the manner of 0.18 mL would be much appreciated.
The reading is 3.4 mL
